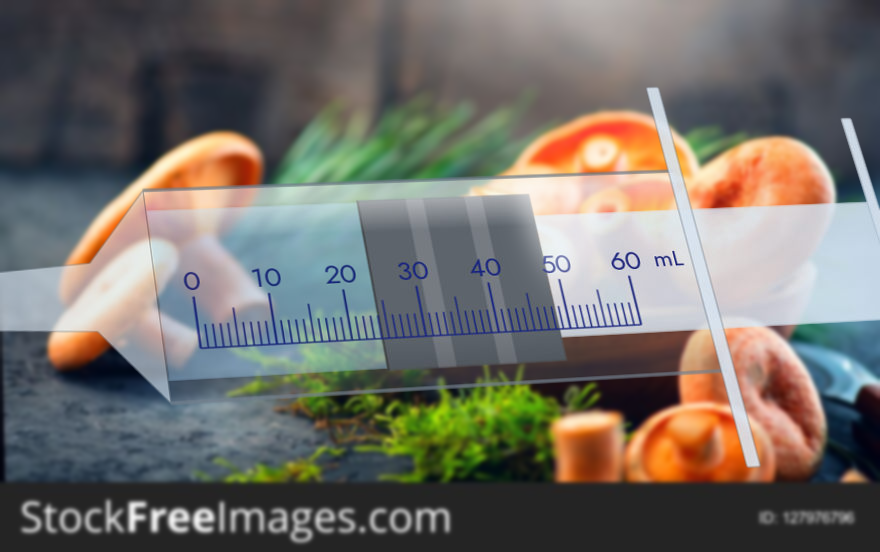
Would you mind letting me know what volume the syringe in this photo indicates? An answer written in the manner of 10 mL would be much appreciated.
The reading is 24 mL
